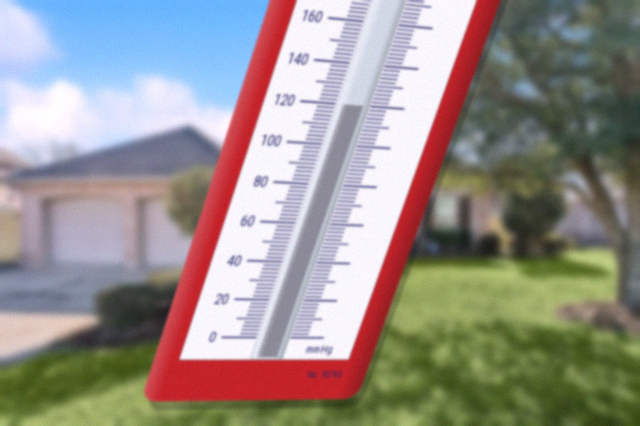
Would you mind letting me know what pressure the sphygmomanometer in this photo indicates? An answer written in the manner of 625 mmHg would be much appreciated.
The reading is 120 mmHg
